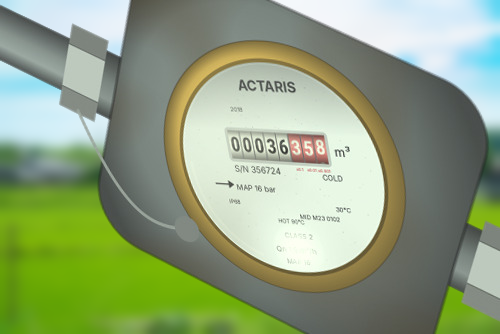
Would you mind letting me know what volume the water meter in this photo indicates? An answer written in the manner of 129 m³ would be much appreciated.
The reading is 36.358 m³
